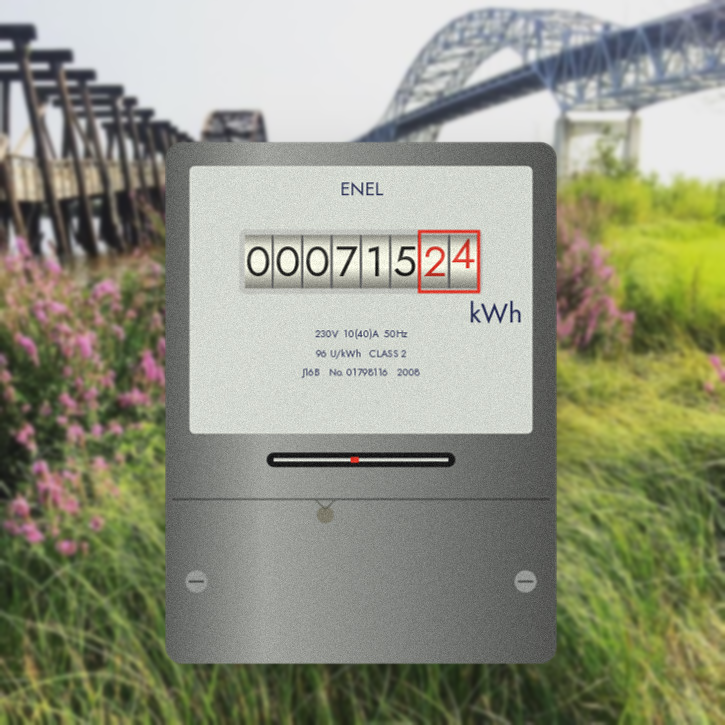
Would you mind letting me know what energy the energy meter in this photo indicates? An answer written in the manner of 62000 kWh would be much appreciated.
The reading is 715.24 kWh
